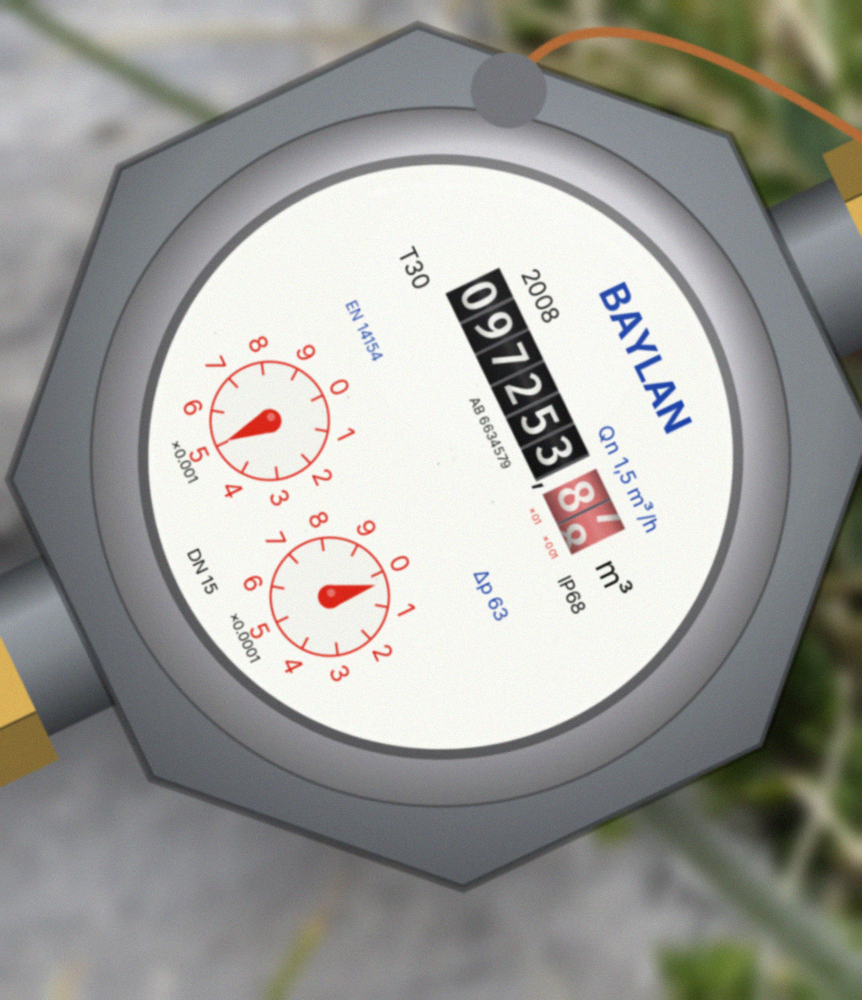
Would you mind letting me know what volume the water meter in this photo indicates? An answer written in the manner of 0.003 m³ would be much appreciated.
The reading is 97253.8750 m³
